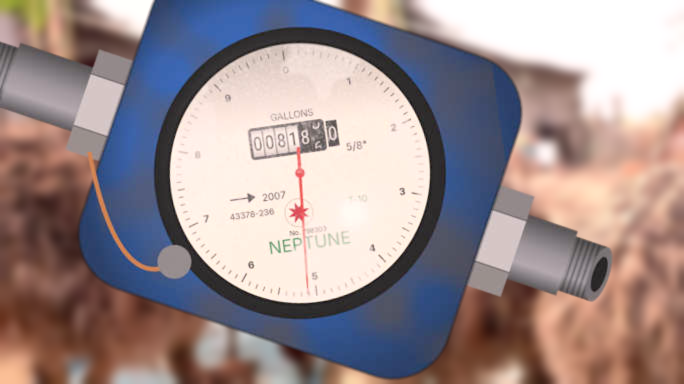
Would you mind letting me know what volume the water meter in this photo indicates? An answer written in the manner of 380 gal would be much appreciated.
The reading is 81855.1 gal
